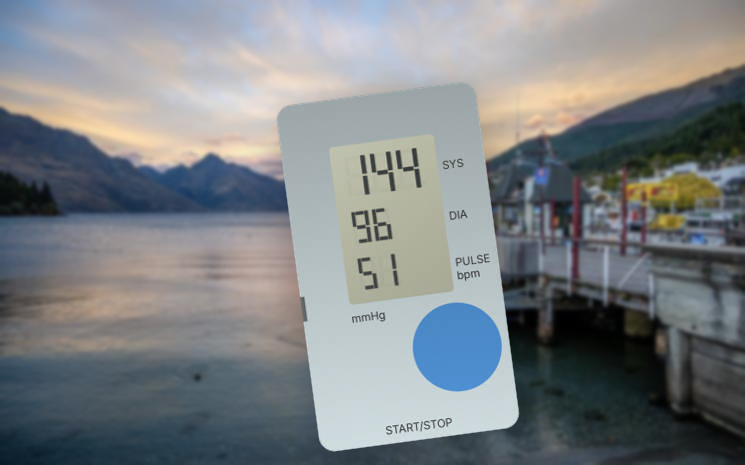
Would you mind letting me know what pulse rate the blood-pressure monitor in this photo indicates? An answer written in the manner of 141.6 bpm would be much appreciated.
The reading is 51 bpm
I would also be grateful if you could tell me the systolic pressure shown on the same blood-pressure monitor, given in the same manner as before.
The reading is 144 mmHg
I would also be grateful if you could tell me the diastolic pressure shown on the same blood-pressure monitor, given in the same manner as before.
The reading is 96 mmHg
